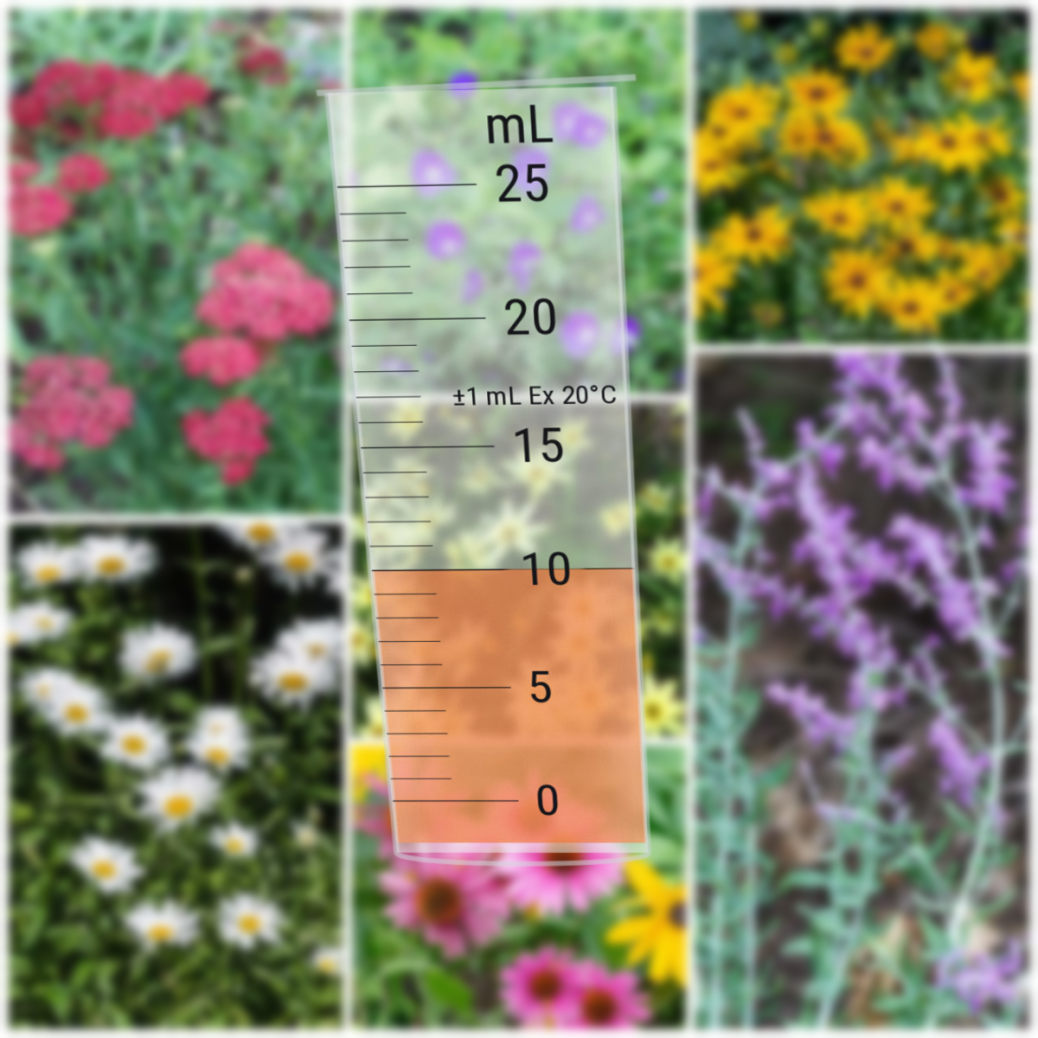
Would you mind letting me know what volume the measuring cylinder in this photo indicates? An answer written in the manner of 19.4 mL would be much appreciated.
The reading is 10 mL
